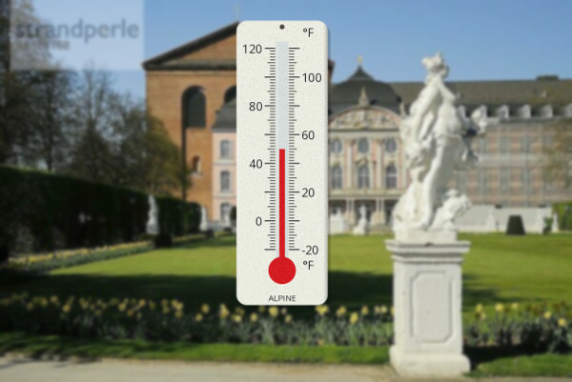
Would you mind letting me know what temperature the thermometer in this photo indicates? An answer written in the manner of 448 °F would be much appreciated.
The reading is 50 °F
